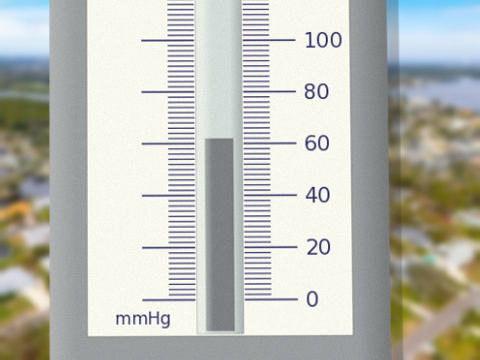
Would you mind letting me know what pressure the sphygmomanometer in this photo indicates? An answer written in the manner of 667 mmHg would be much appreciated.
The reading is 62 mmHg
